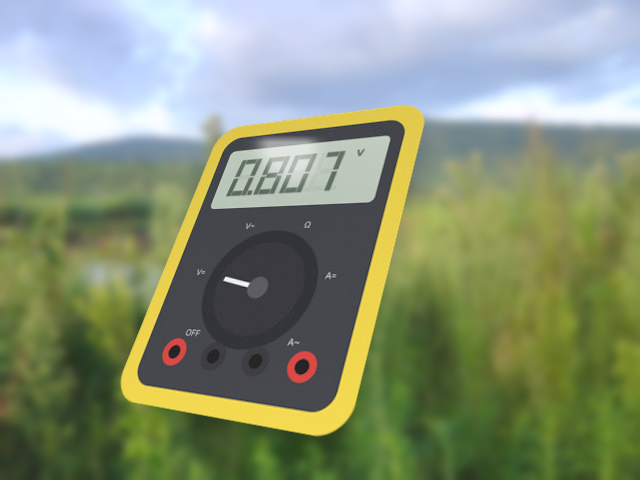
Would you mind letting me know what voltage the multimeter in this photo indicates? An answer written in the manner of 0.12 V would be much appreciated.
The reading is 0.807 V
